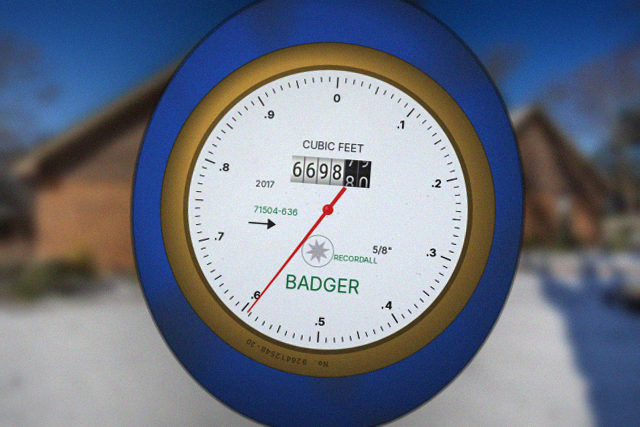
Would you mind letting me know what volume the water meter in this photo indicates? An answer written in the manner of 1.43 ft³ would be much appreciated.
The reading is 669879.59 ft³
